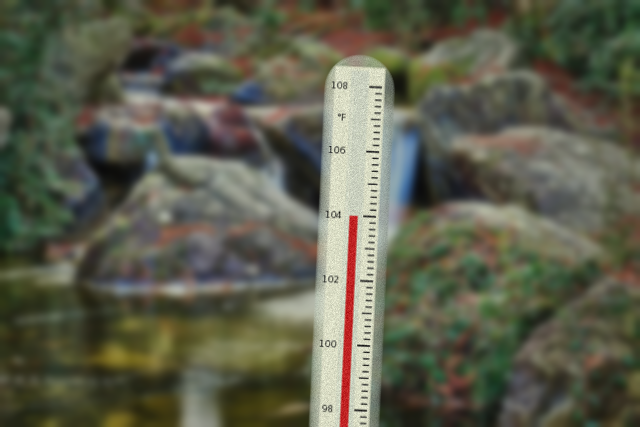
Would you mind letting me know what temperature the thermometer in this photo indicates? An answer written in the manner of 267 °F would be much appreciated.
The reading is 104 °F
